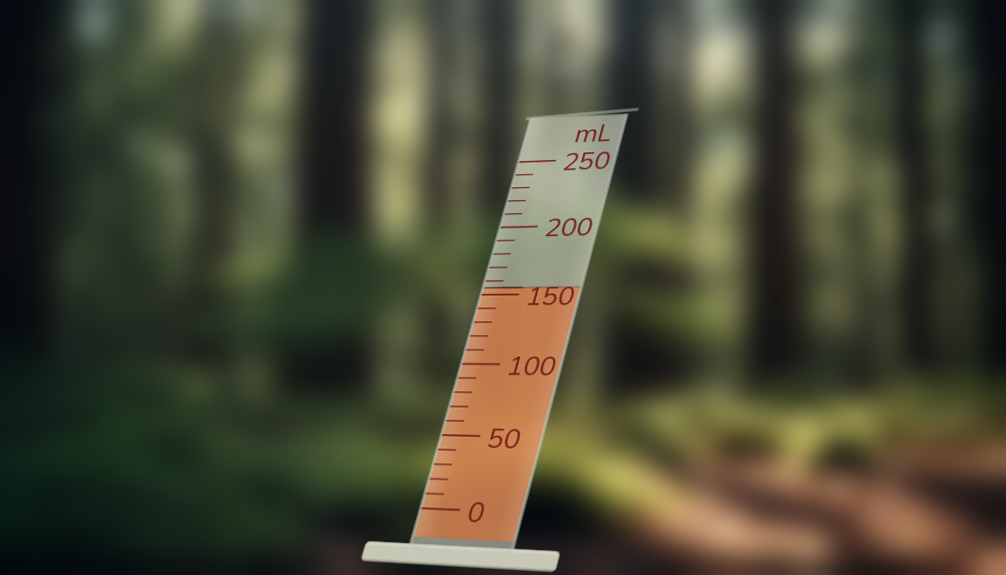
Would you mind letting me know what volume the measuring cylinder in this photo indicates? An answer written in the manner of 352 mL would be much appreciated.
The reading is 155 mL
